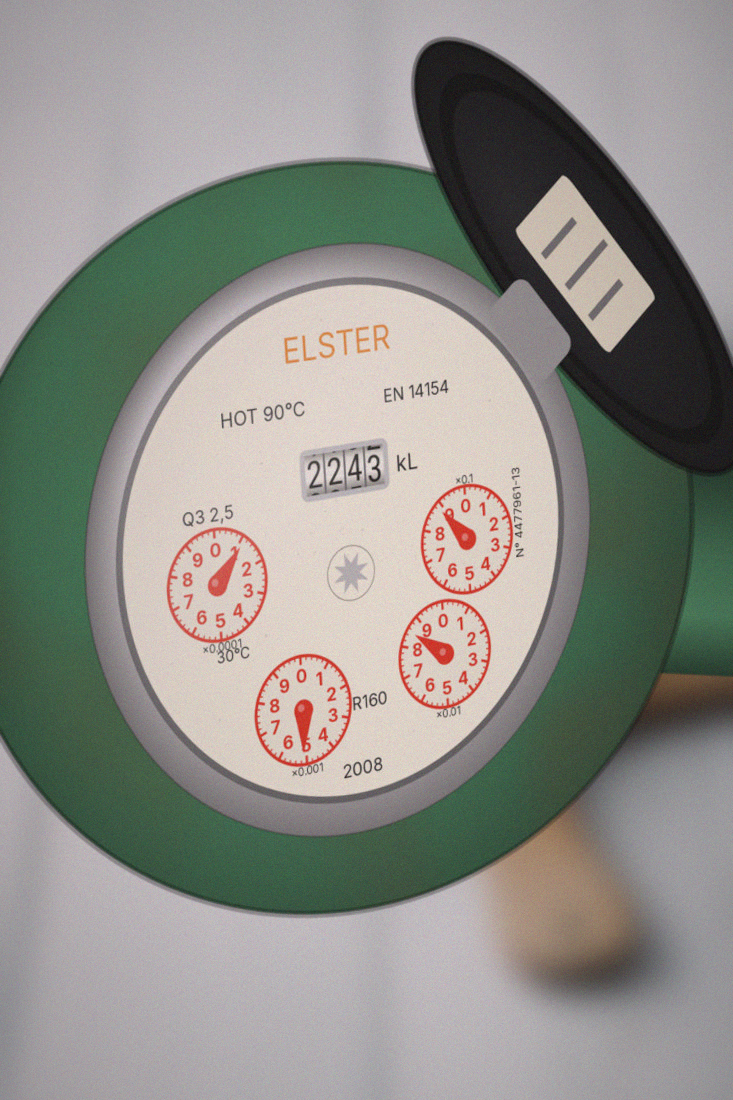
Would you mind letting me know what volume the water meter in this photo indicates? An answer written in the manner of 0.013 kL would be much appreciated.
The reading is 2242.8851 kL
